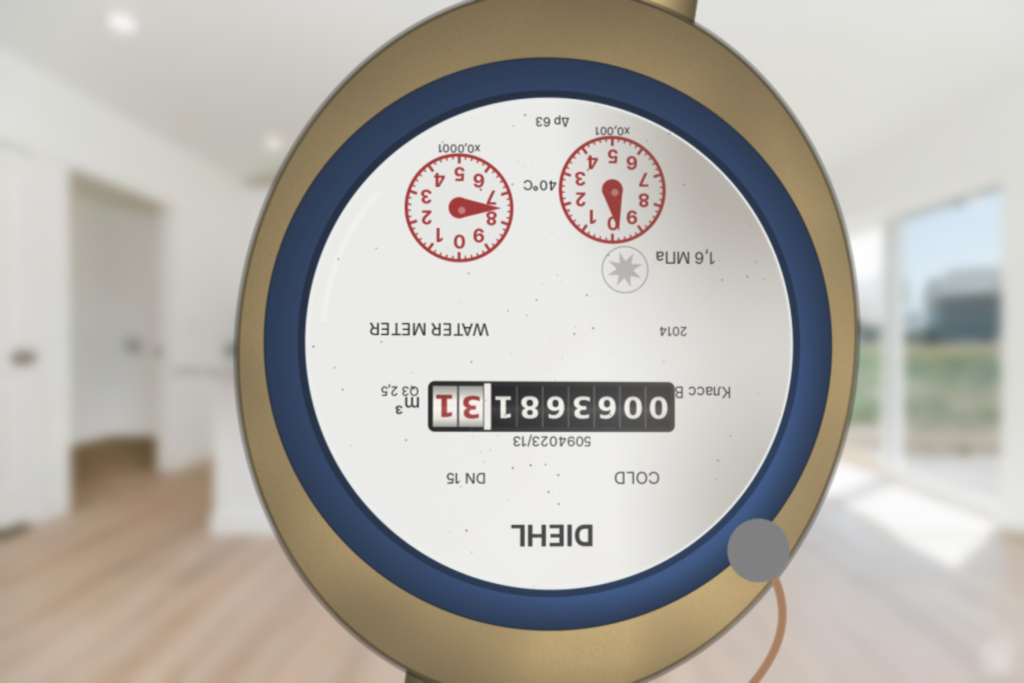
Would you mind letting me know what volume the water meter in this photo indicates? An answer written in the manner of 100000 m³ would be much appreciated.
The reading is 63681.3097 m³
